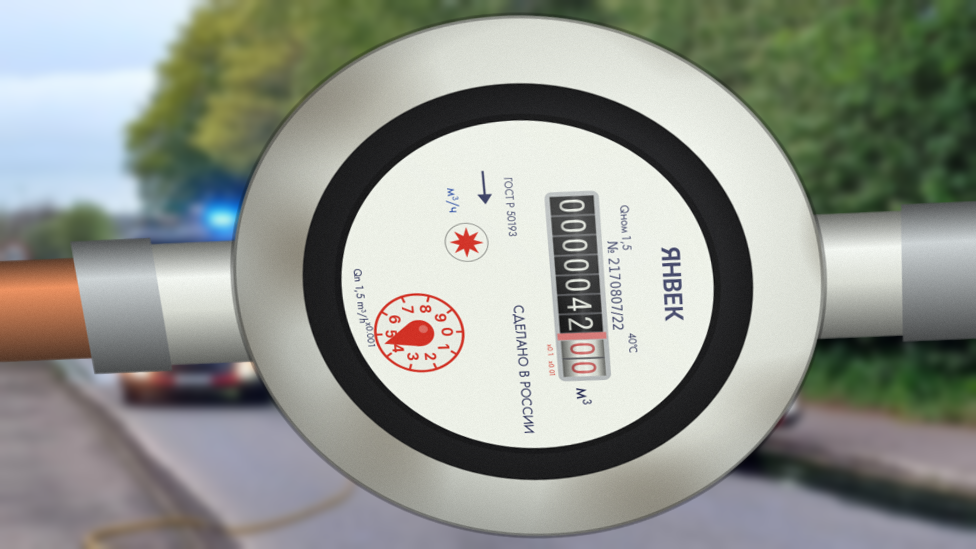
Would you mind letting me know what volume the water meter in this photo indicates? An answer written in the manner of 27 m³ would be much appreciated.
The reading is 42.004 m³
